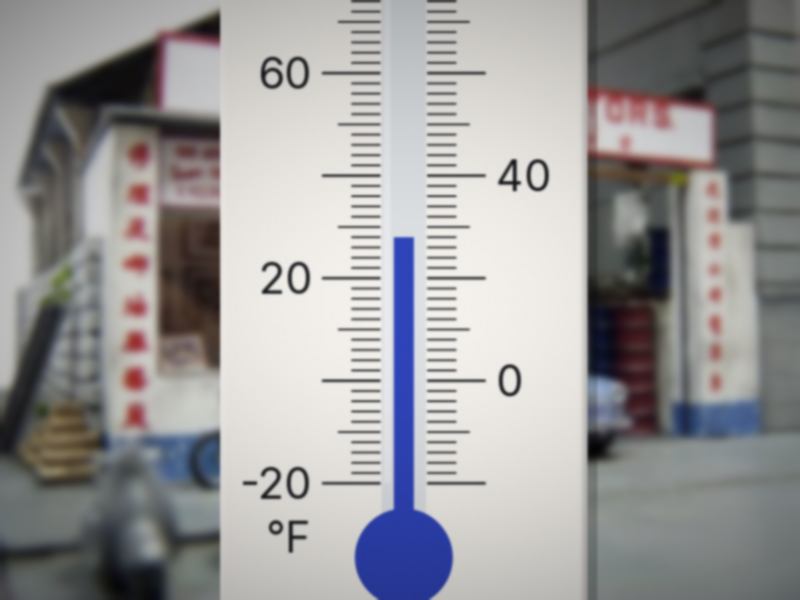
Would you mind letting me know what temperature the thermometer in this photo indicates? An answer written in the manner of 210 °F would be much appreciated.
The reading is 28 °F
